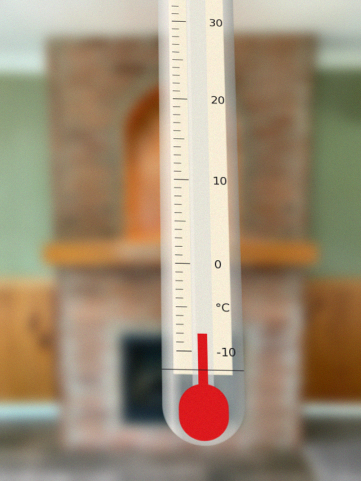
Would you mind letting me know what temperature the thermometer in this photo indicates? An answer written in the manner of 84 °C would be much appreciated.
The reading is -8 °C
